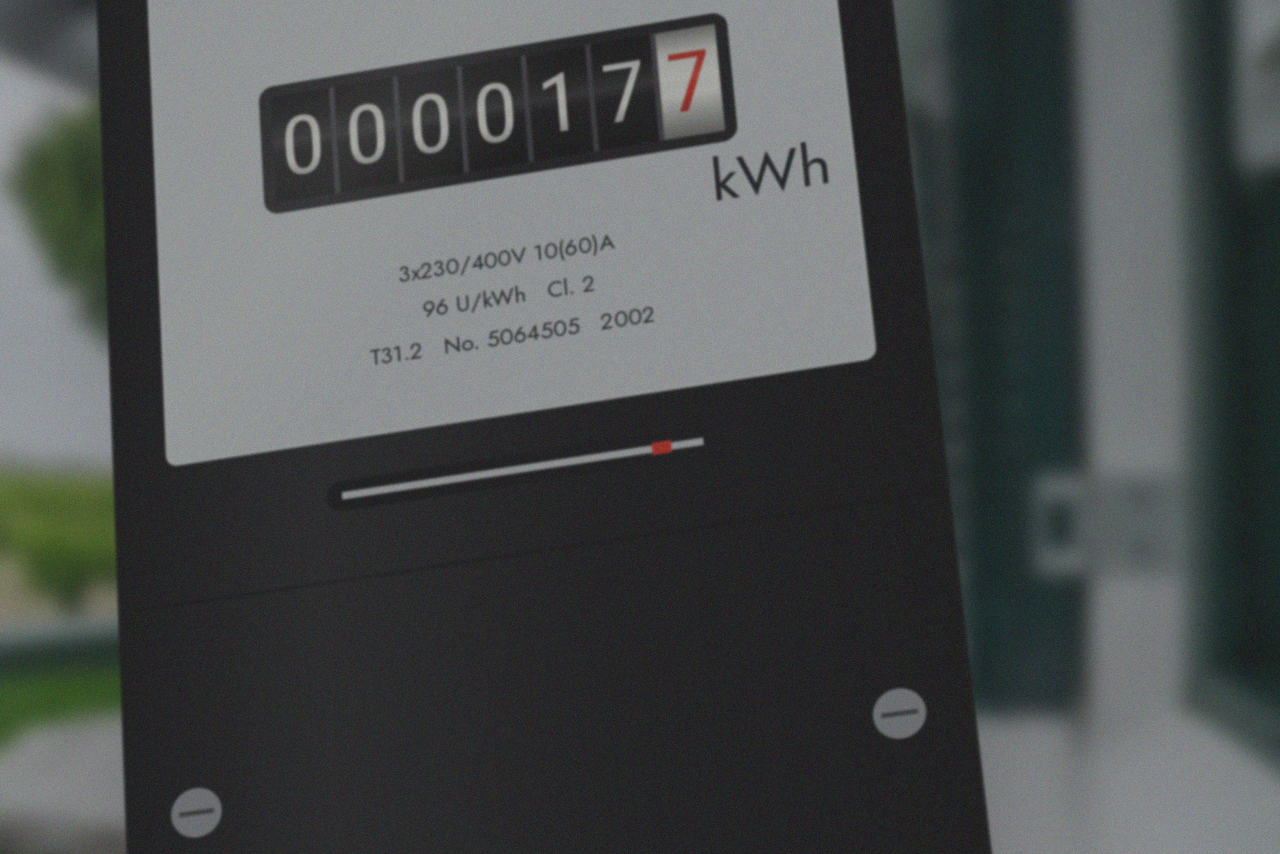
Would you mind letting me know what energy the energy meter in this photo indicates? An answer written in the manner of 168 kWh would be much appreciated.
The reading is 17.7 kWh
